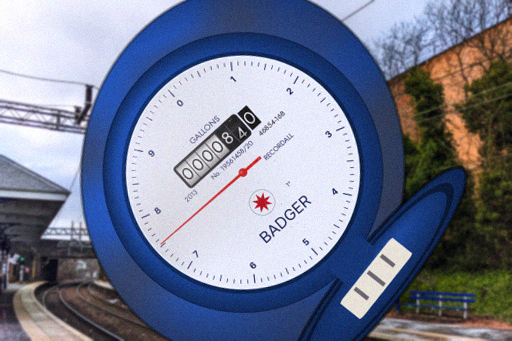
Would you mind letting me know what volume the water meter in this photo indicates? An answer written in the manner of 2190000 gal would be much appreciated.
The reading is 837.5 gal
